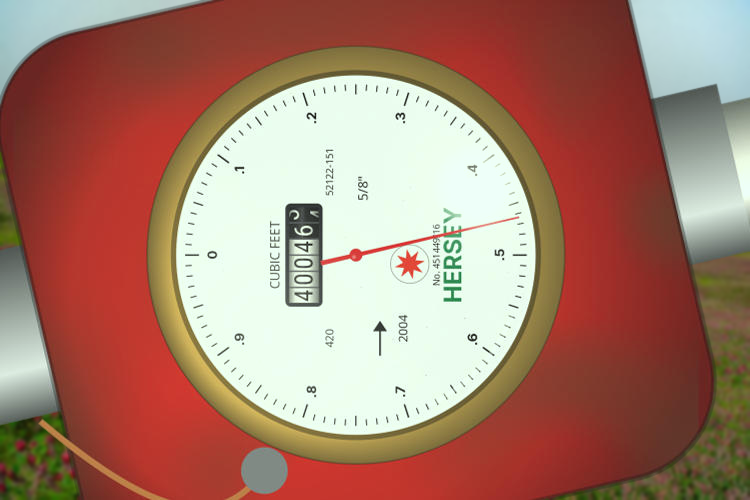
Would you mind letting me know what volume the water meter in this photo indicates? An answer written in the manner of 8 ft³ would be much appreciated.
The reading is 400463.46 ft³
